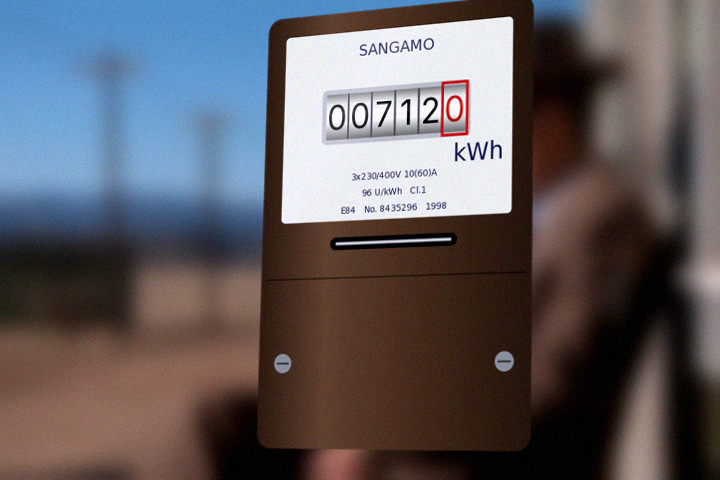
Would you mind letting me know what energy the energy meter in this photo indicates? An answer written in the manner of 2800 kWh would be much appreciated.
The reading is 712.0 kWh
